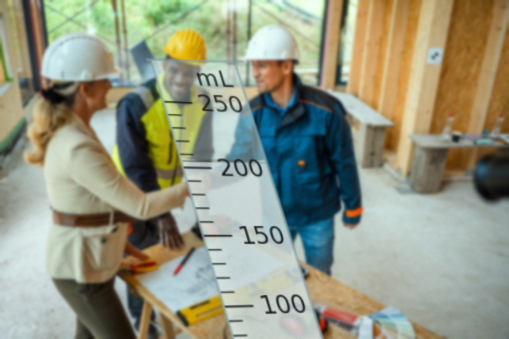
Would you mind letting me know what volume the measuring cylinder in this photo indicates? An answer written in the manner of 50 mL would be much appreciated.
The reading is 205 mL
